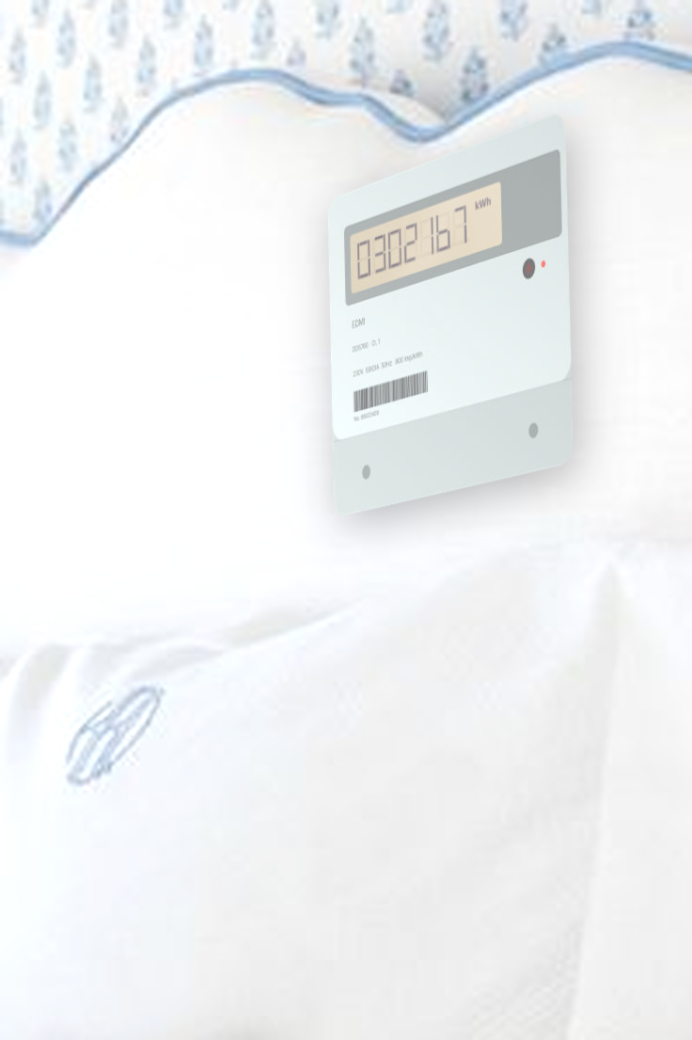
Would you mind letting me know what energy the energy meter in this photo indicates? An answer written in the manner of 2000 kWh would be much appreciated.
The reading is 302167 kWh
